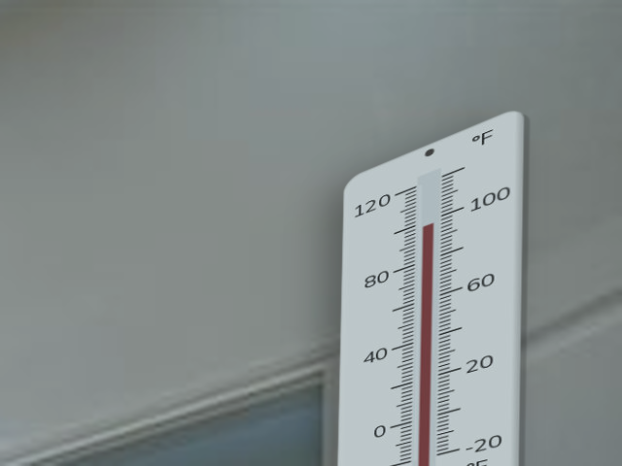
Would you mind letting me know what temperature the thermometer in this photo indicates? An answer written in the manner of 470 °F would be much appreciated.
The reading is 98 °F
